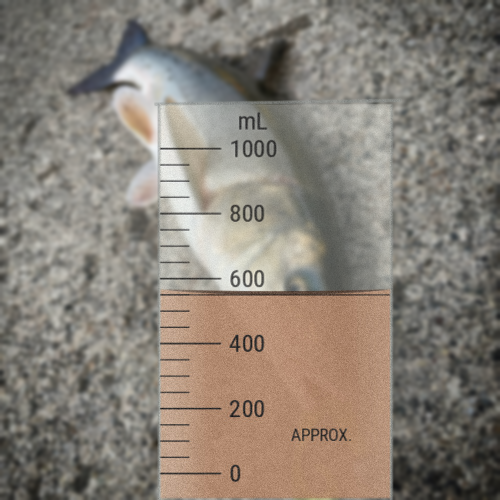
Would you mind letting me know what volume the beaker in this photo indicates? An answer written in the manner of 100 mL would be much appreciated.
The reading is 550 mL
